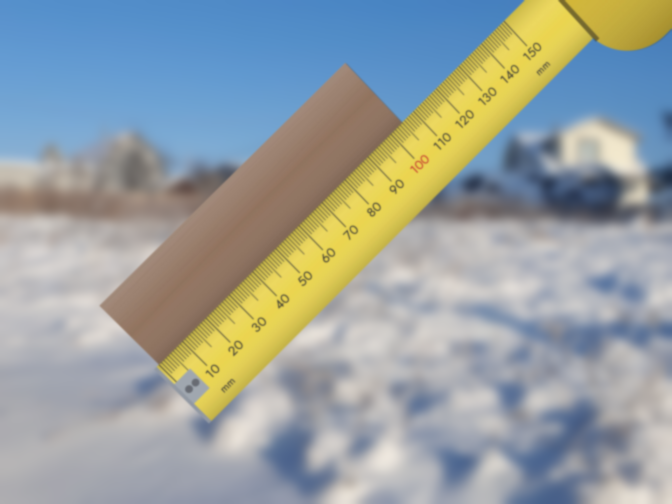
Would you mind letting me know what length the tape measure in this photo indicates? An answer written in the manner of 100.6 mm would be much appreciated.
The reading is 105 mm
